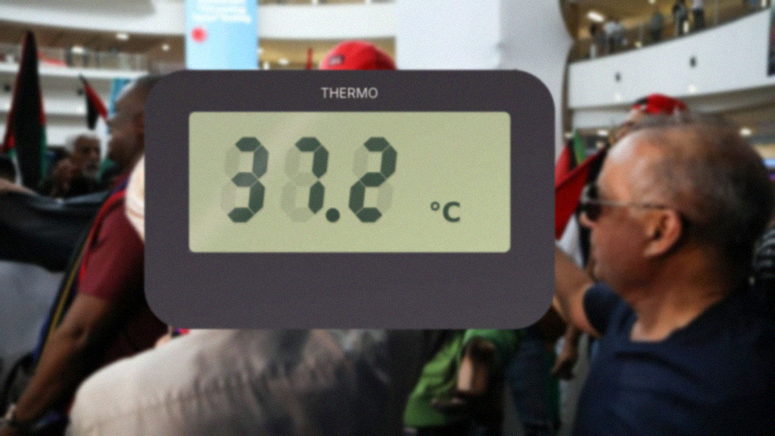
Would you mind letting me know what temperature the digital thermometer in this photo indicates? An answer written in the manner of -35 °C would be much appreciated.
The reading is 37.2 °C
